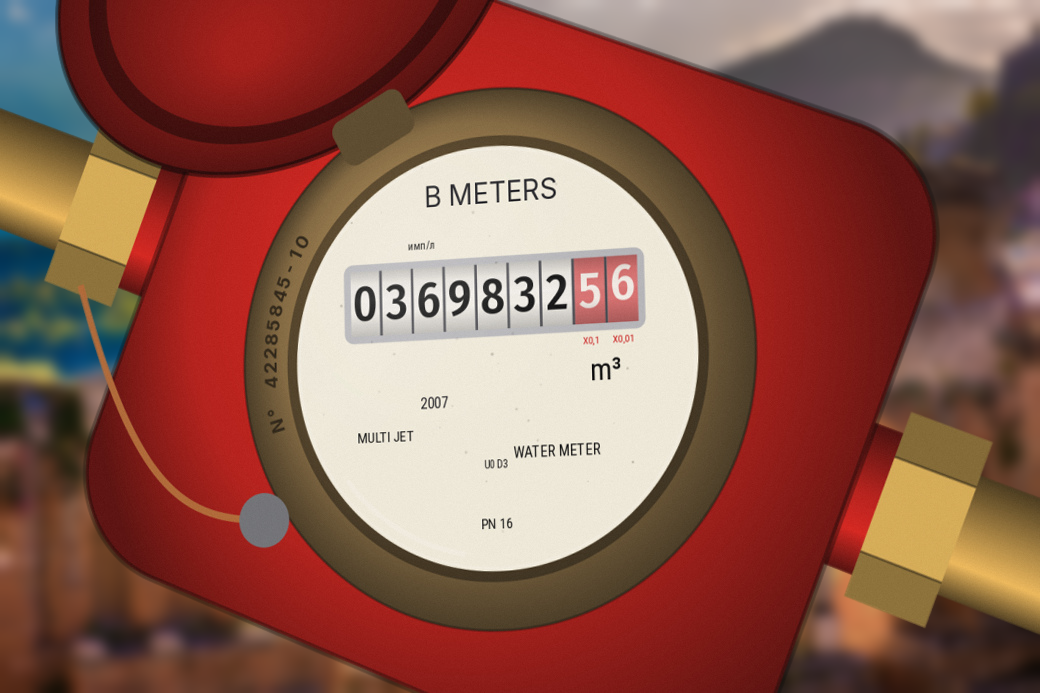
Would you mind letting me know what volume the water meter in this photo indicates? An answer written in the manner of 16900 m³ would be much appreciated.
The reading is 369832.56 m³
